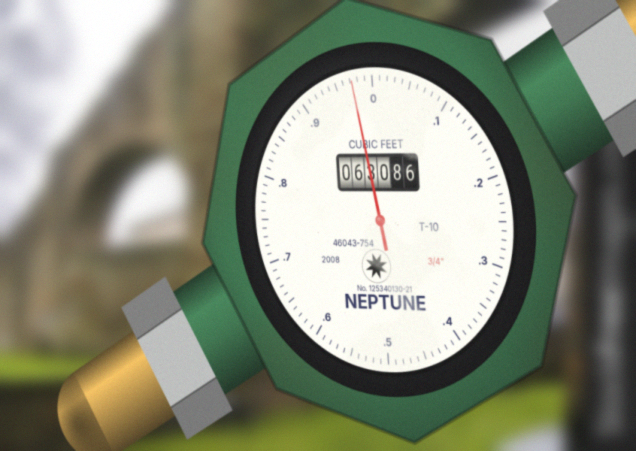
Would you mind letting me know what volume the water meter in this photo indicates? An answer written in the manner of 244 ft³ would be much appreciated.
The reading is 63085.97 ft³
